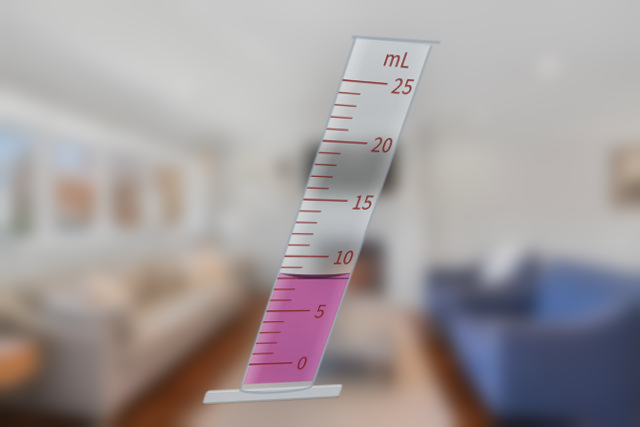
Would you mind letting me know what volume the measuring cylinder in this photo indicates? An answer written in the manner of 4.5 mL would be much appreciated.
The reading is 8 mL
